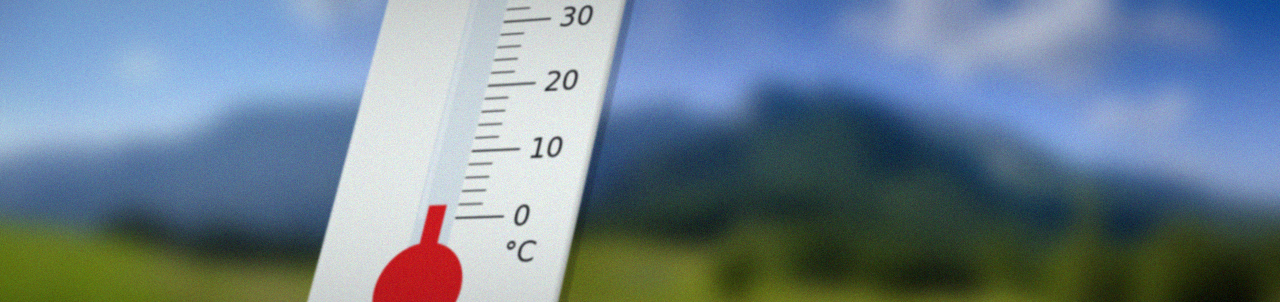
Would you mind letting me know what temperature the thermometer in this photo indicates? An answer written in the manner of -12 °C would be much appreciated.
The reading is 2 °C
